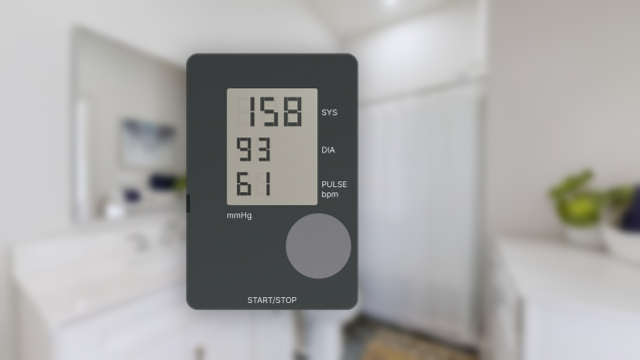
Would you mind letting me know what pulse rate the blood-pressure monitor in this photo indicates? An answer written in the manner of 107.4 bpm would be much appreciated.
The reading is 61 bpm
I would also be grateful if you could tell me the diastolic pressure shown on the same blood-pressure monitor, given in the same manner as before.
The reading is 93 mmHg
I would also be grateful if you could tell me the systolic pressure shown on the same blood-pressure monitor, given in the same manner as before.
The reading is 158 mmHg
